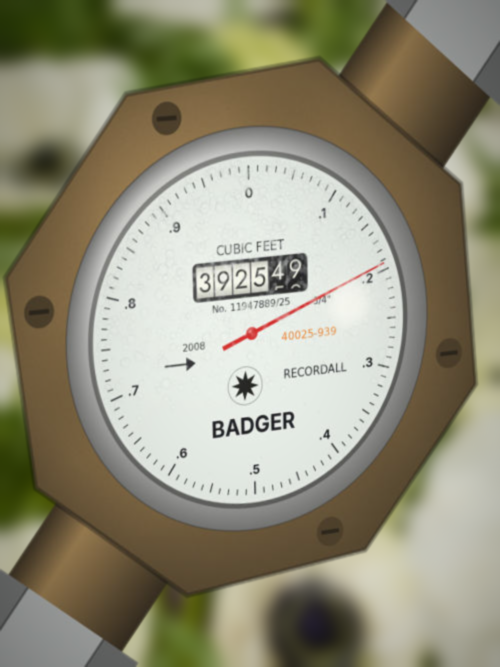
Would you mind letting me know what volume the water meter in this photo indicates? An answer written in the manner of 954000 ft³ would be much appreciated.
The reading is 392549.19 ft³
